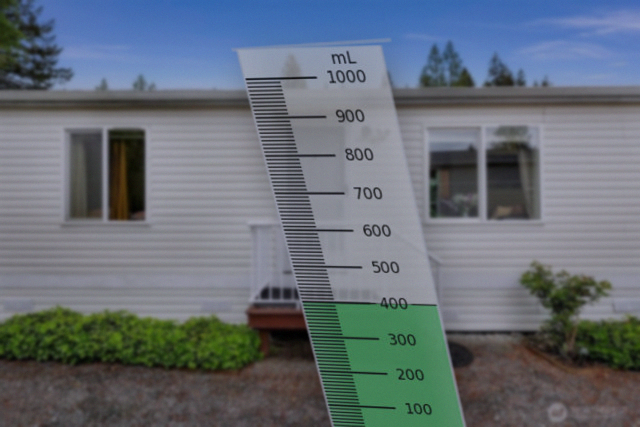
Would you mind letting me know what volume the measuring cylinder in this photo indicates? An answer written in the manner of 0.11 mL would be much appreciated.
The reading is 400 mL
